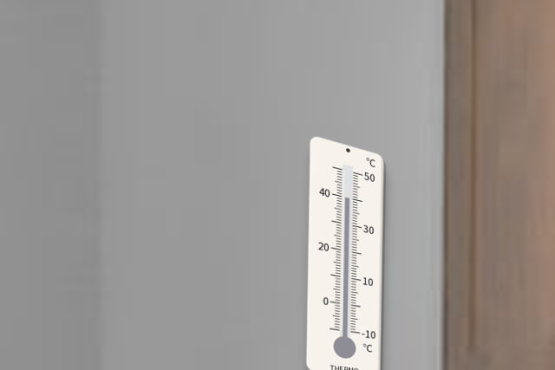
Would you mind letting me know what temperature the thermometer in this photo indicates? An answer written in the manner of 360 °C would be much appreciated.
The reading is 40 °C
